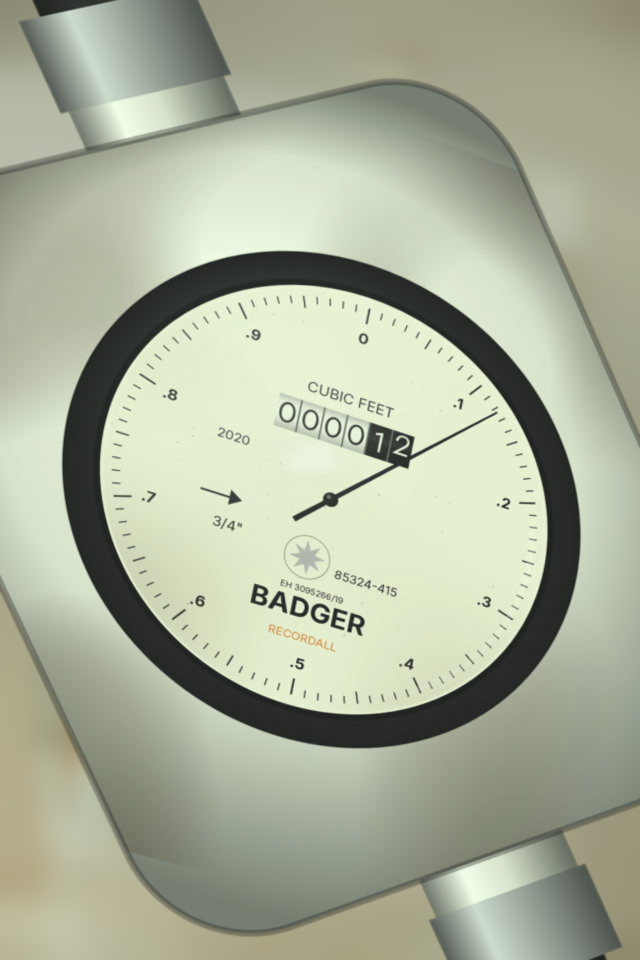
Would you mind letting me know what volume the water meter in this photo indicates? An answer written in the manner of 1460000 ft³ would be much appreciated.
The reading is 12.12 ft³
